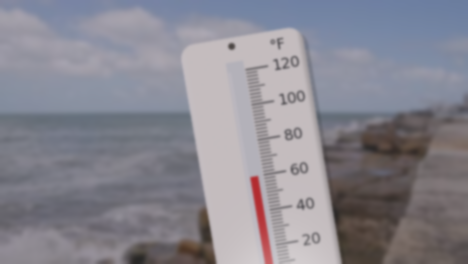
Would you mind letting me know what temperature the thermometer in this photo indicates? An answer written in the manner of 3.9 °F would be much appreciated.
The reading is 60 °F
